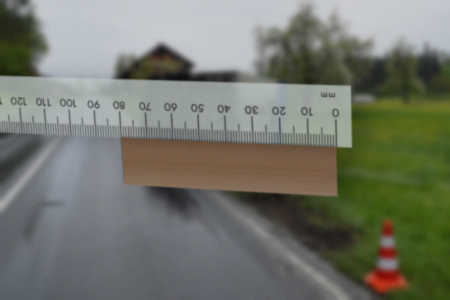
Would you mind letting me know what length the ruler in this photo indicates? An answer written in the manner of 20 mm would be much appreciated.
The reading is 80 mm
